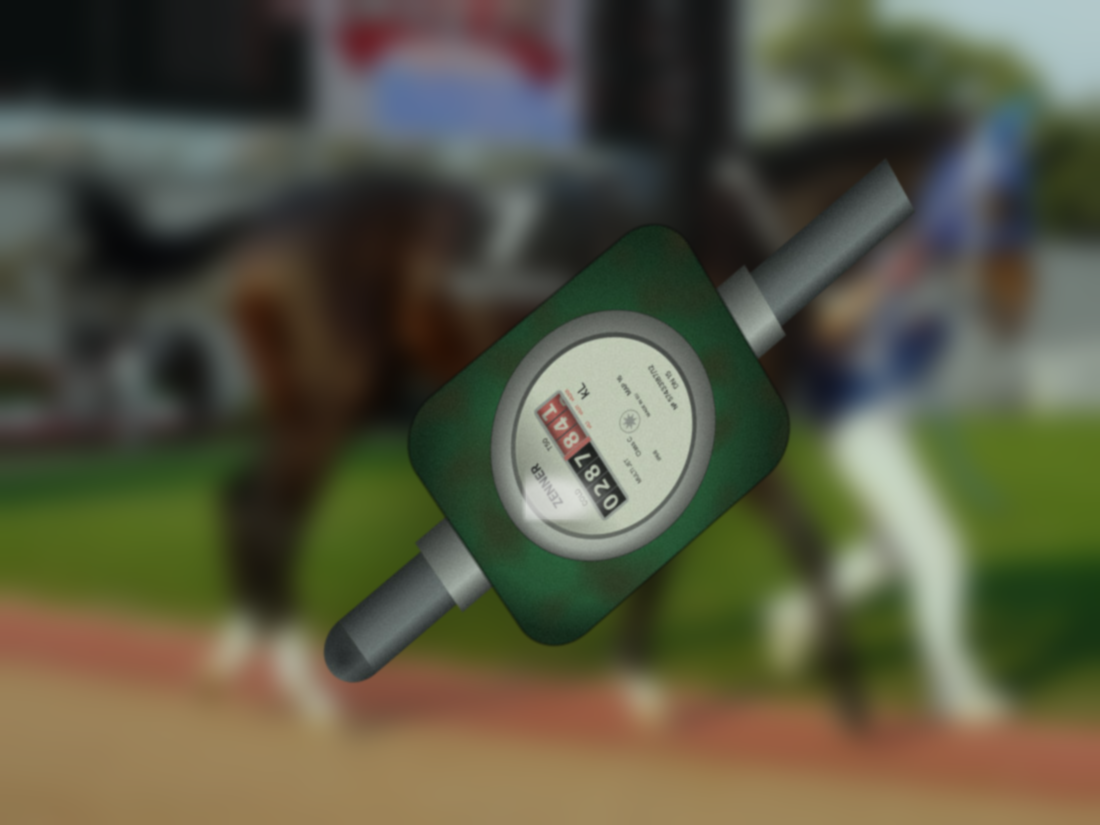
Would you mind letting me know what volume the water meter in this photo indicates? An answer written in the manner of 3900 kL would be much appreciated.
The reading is 287.841 kL
